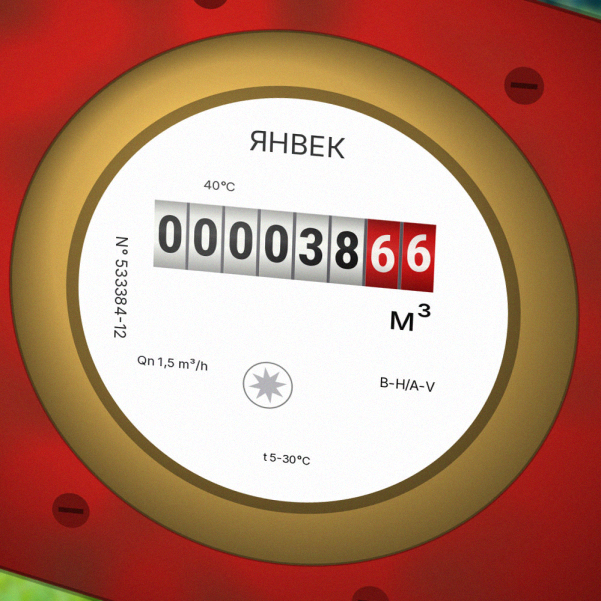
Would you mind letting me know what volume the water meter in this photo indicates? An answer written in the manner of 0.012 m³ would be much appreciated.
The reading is 38.66 m³
